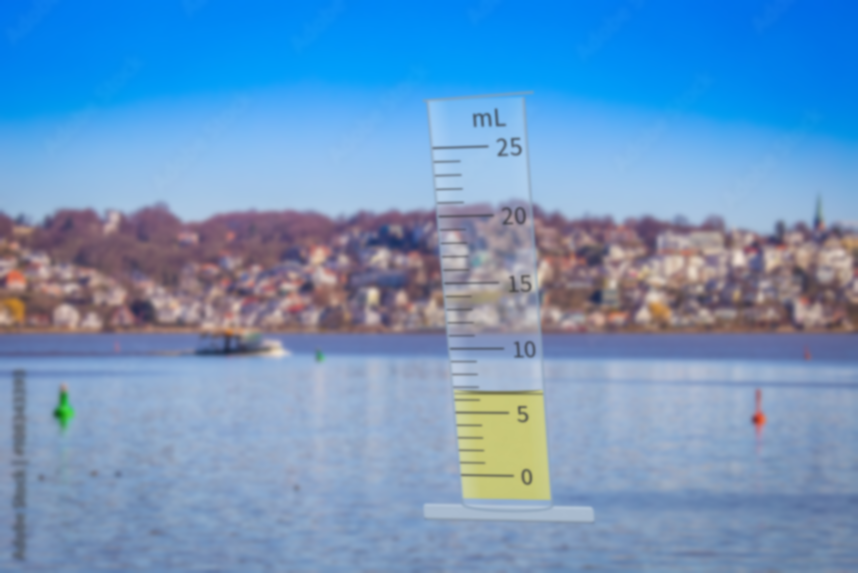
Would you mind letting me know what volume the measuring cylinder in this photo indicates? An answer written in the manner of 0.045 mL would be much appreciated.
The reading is 6.5 mL
